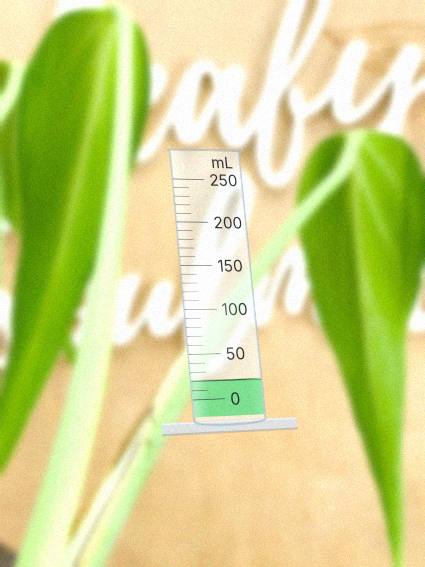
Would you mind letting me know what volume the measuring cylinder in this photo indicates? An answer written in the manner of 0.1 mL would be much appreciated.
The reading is 20 mL
